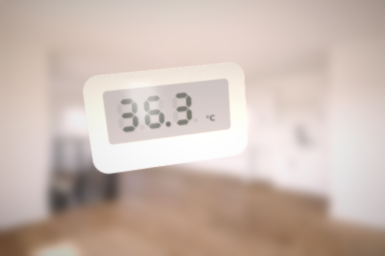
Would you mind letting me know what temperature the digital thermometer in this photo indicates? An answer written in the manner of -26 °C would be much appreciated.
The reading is 36.3 °C
